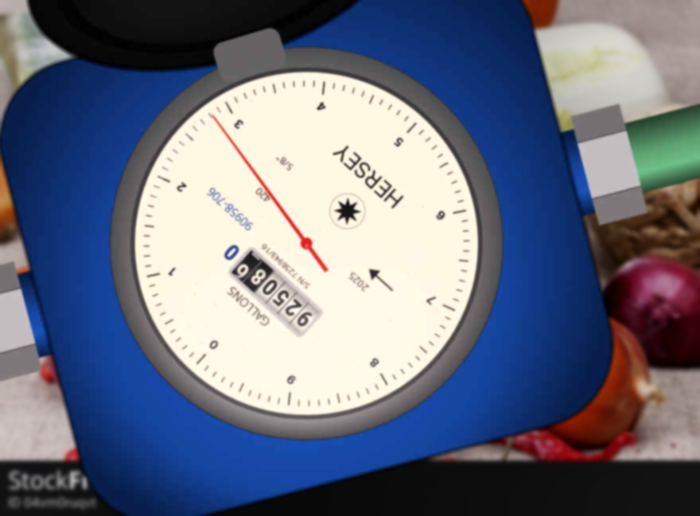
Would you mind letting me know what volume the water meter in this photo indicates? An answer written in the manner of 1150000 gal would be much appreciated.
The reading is 9250862.8 gal
